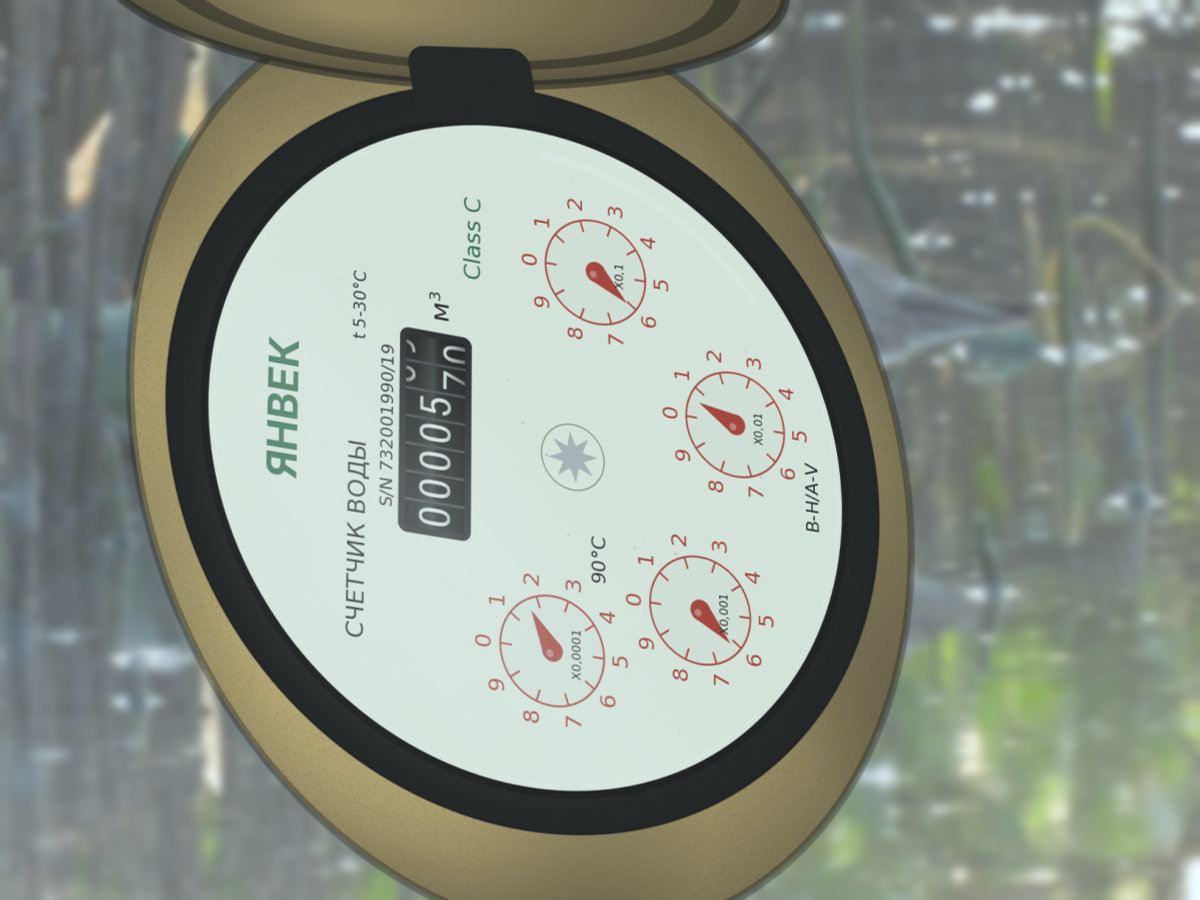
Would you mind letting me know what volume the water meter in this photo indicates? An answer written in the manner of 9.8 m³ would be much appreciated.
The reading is 569.6061 m³
